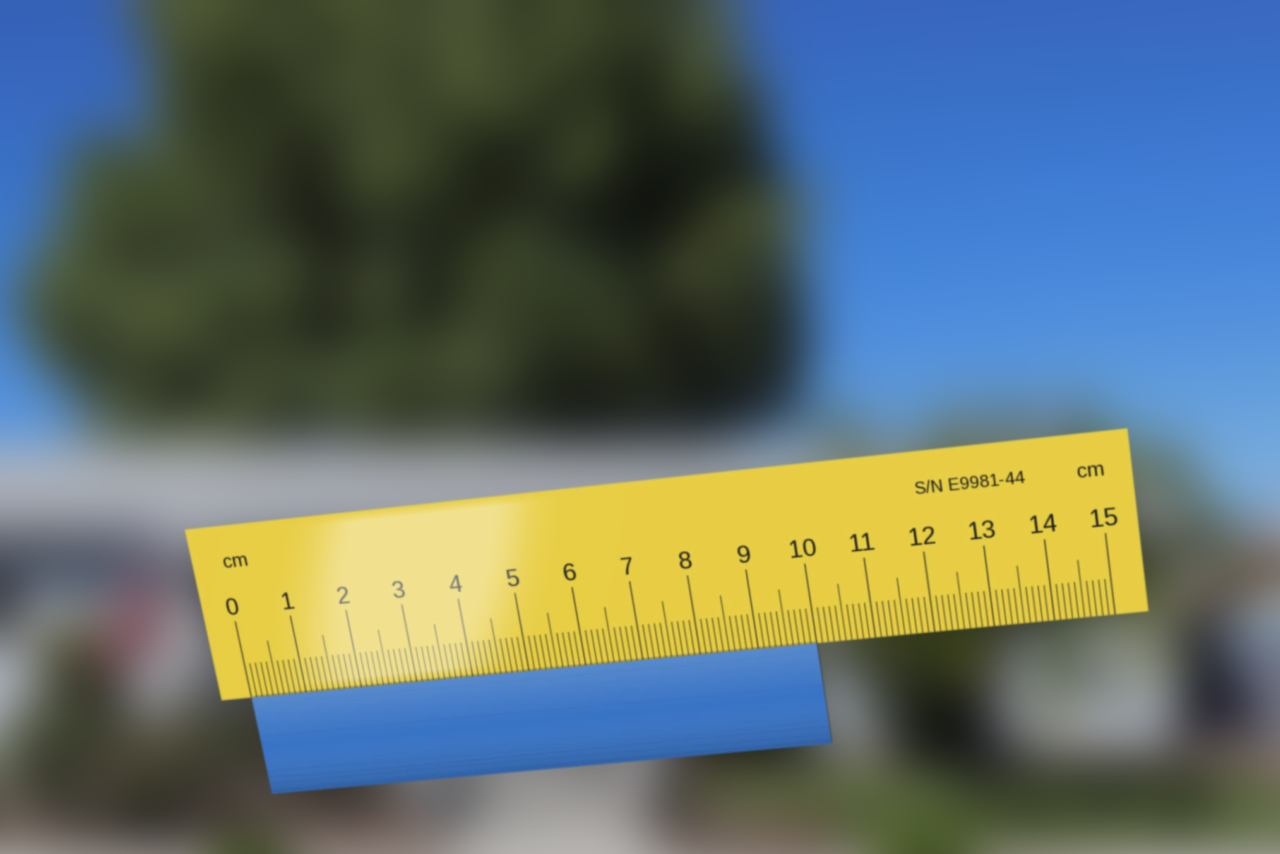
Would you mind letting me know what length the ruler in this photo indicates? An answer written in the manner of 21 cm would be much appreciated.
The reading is 10 cm
